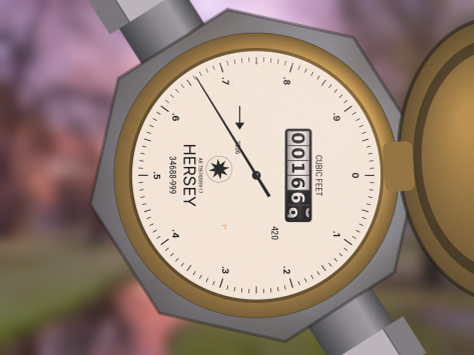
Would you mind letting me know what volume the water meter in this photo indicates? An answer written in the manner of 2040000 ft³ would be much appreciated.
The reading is 1668.66 ft³
